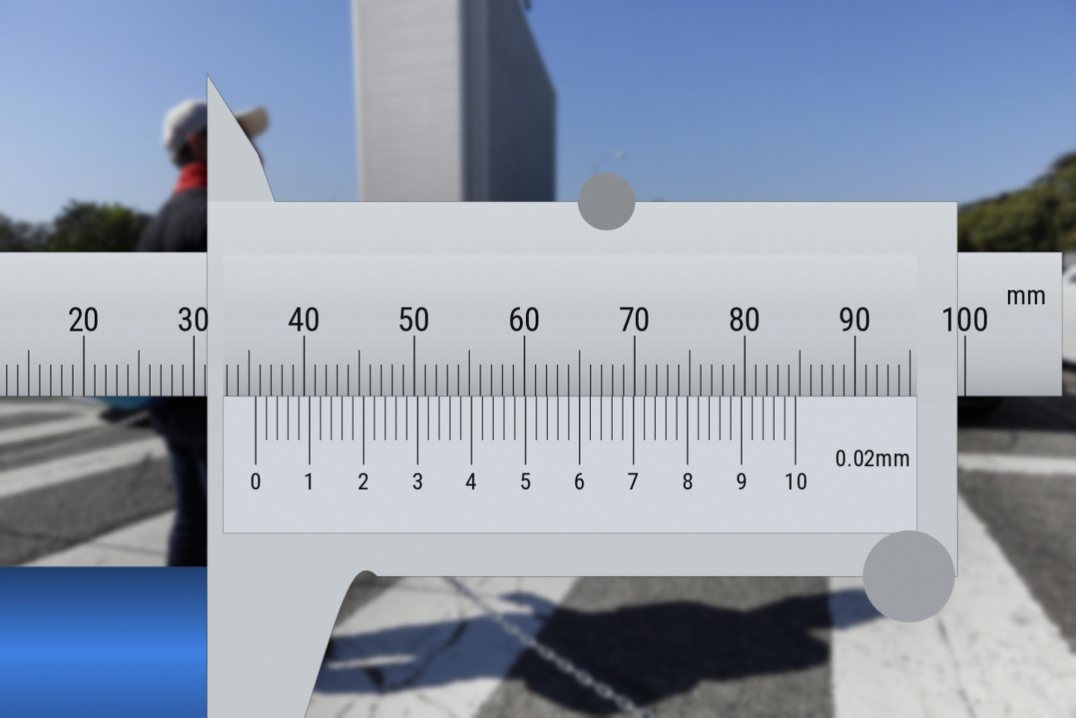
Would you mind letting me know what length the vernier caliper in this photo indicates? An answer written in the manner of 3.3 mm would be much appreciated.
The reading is 35.6 mm
